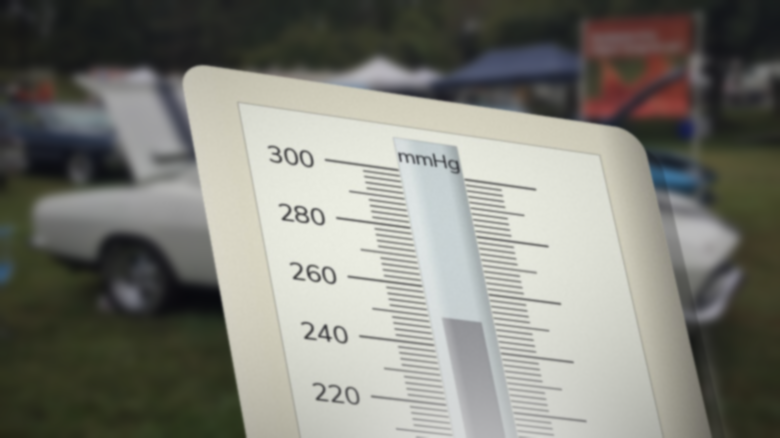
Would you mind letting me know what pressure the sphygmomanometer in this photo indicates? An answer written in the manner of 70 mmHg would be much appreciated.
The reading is 250 mmHg
